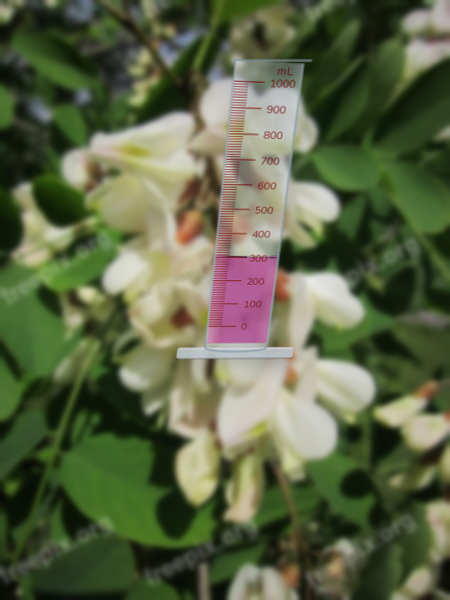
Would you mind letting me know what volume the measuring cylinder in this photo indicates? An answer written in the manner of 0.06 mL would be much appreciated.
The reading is 300 mL
